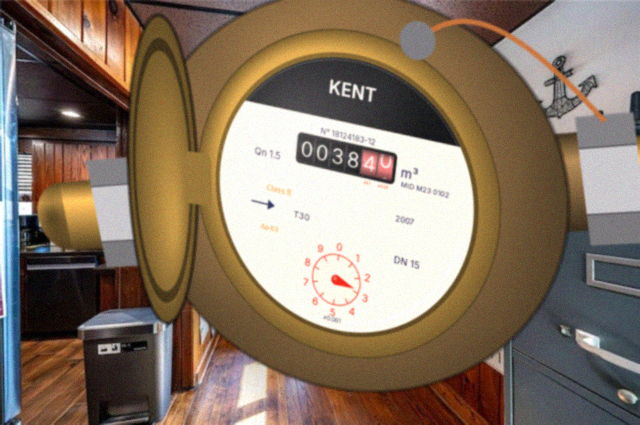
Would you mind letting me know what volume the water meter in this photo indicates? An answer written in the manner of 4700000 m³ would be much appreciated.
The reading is 38.402 m³
